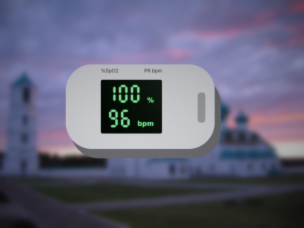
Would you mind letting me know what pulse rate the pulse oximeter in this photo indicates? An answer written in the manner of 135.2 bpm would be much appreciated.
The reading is 96 bpm
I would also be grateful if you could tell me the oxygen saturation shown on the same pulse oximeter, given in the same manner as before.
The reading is 100 %
